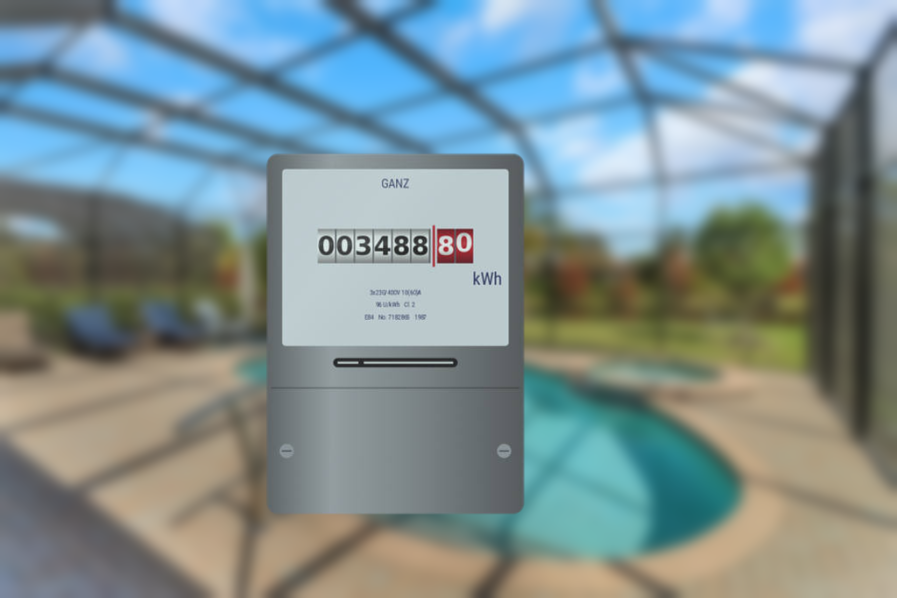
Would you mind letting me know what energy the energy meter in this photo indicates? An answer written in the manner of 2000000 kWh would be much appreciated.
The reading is 3488.80 kWh
